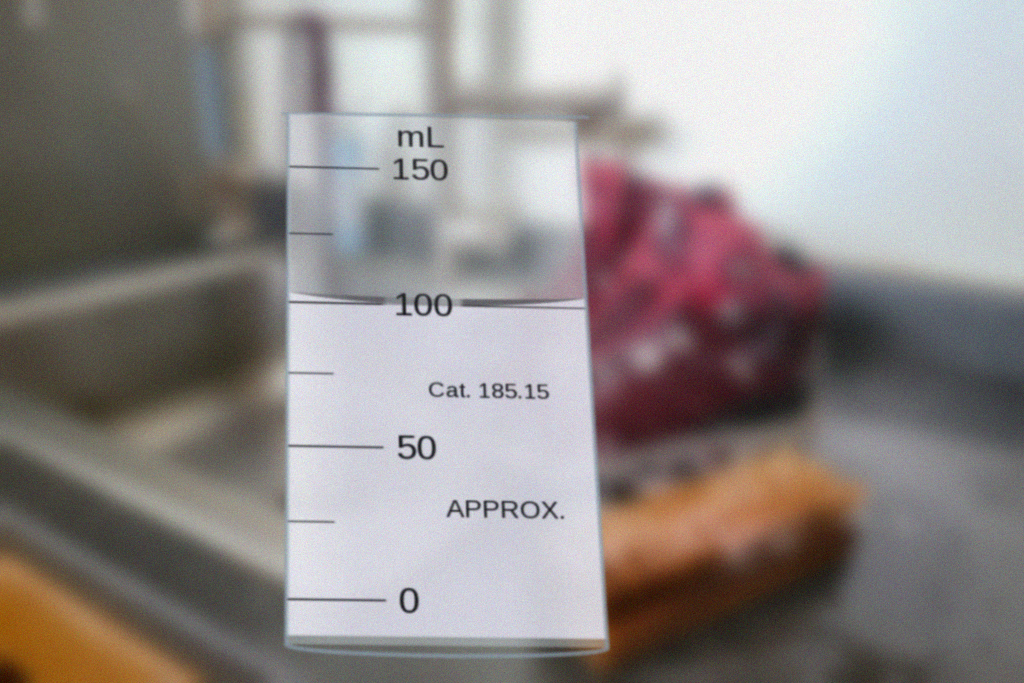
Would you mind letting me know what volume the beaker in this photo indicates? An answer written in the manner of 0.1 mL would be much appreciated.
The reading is 100 mL
